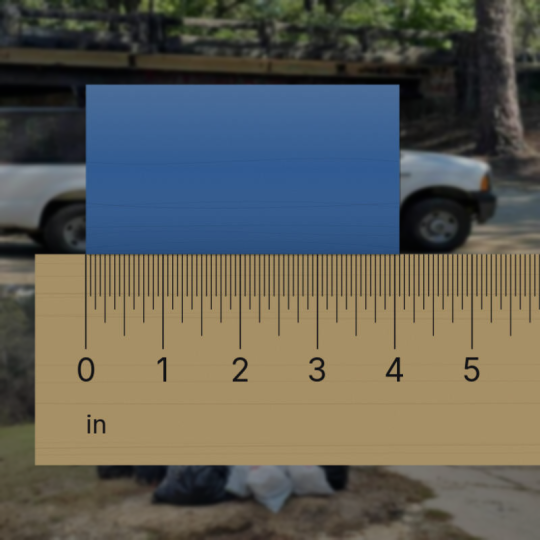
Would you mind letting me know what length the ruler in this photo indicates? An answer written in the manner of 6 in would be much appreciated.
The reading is 4.0625 in
